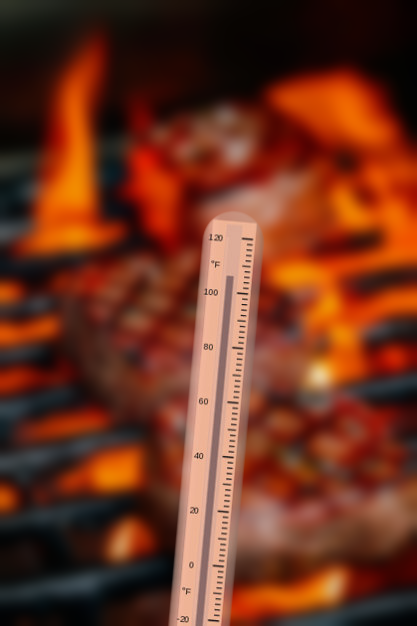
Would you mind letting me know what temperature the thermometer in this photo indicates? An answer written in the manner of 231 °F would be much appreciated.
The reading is 106 °F
